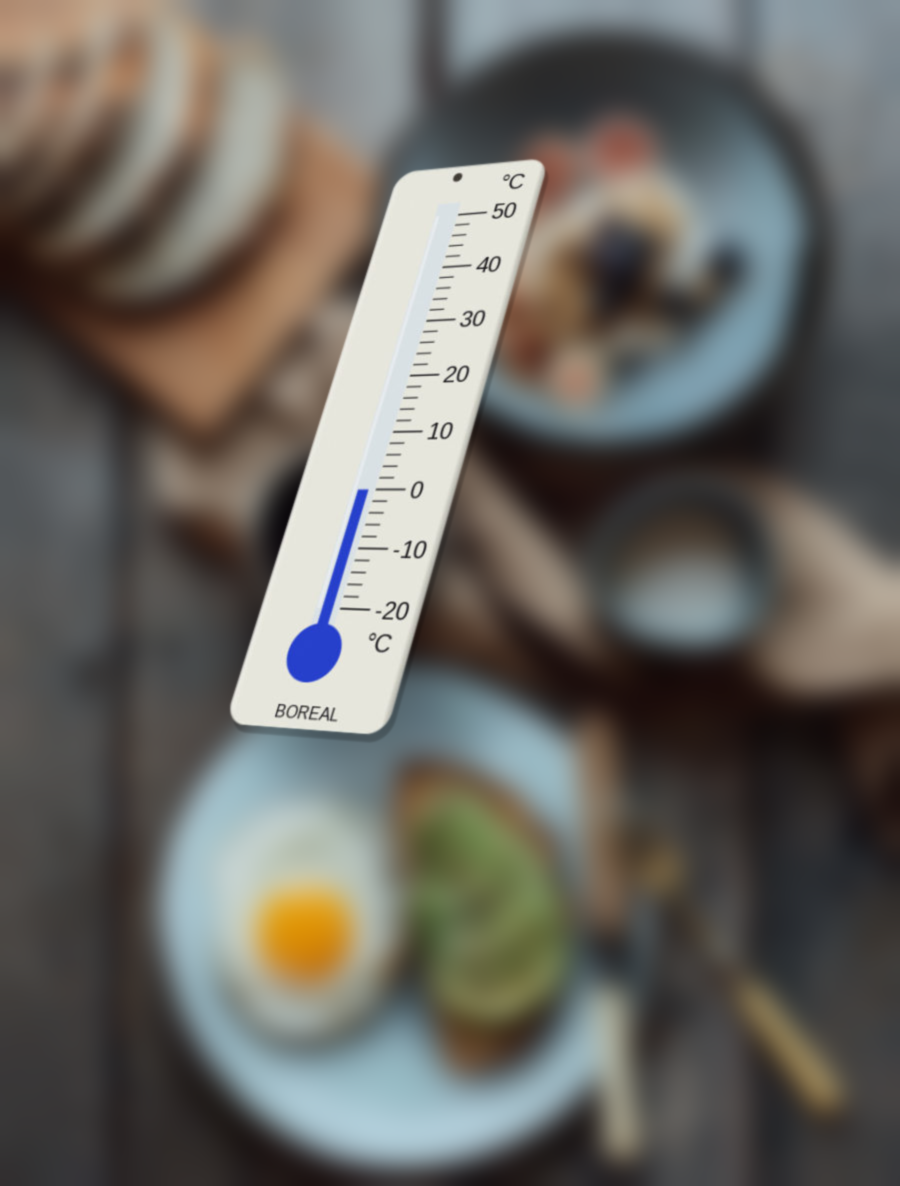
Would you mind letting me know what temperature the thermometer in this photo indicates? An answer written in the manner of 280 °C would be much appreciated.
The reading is 0 °C
